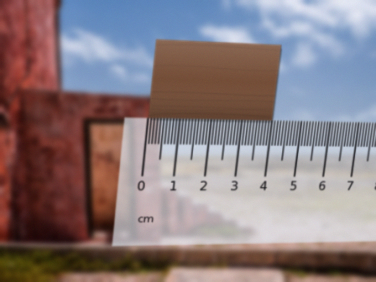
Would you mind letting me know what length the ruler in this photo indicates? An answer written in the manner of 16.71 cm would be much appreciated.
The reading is 4 cm
